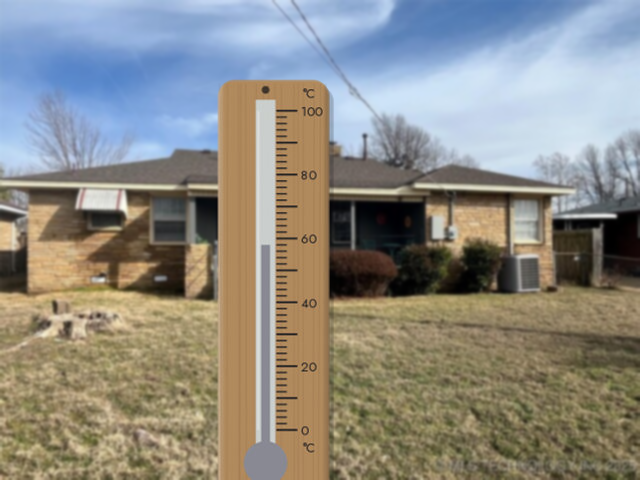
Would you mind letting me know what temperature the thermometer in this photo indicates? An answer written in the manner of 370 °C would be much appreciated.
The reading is 58 °C
